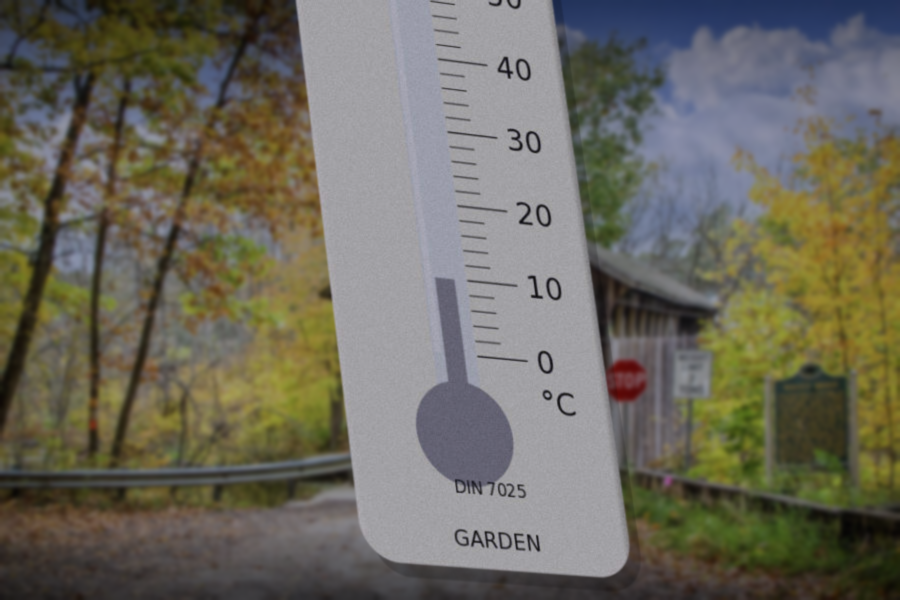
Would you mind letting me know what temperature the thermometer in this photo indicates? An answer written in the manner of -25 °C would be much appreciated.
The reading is 10 °C
